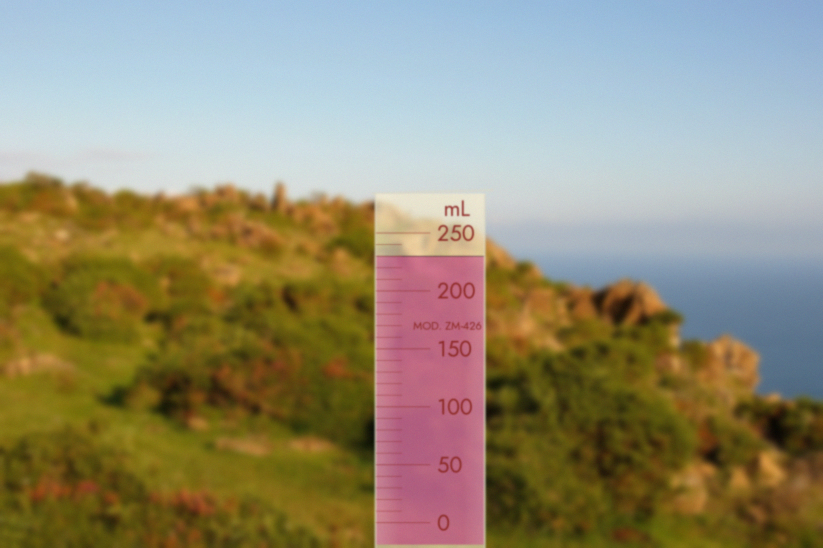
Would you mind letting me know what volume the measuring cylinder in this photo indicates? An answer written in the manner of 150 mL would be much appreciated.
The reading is 230 mL
